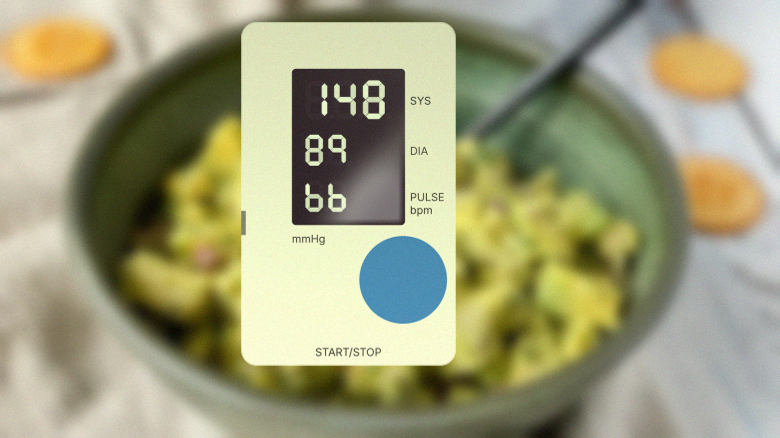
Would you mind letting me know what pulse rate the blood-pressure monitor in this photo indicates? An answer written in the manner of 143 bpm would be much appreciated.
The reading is 66 bpm
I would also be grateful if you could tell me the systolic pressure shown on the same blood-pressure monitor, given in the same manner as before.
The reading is 148 mmHg
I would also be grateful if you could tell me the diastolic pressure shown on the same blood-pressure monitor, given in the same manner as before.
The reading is 89 mmHg
